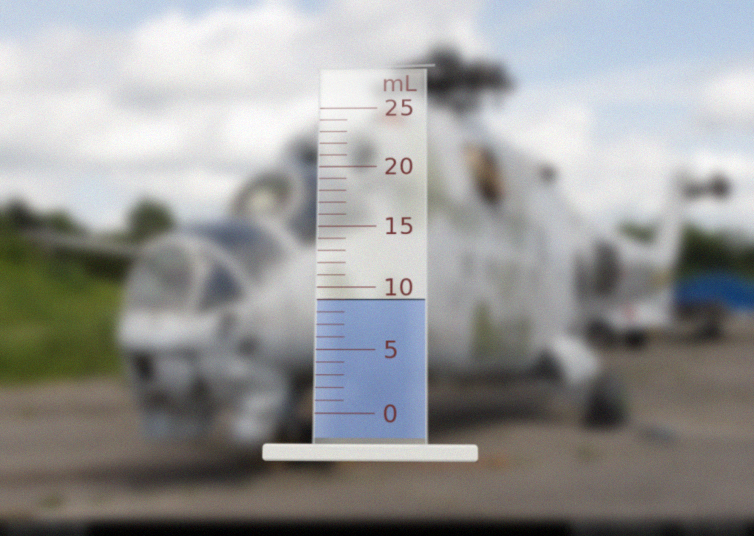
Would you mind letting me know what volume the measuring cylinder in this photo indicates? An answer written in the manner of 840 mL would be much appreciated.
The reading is 9 mL
